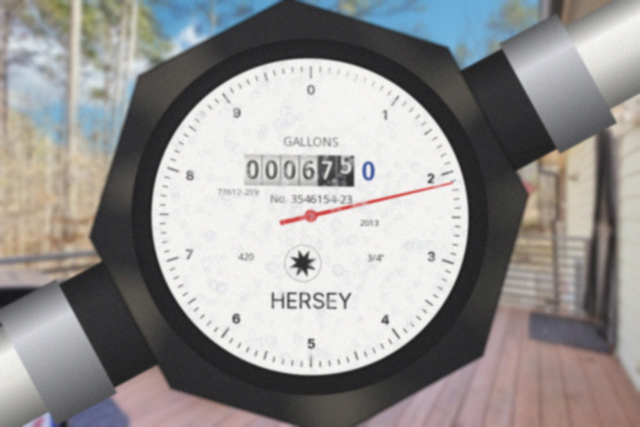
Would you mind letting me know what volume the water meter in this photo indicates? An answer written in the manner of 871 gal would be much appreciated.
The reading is 6752.1 gal
